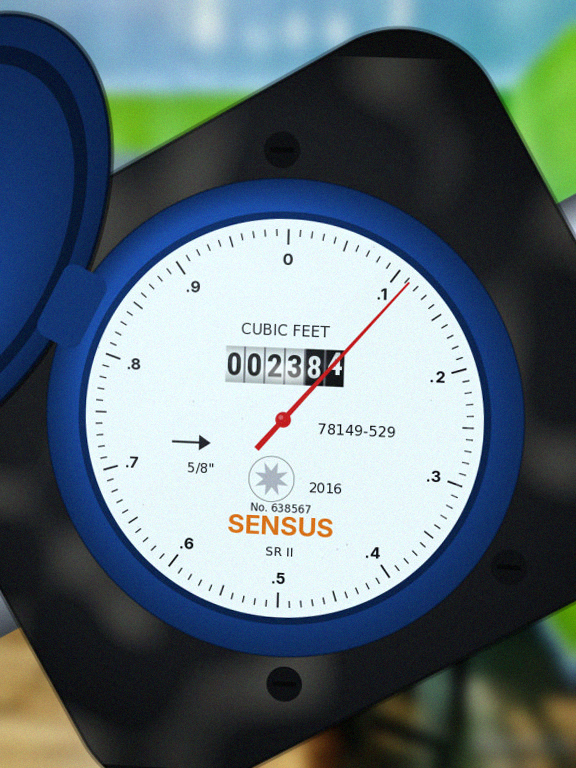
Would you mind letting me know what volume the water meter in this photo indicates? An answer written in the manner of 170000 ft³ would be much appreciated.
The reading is 2384.11 ft³
